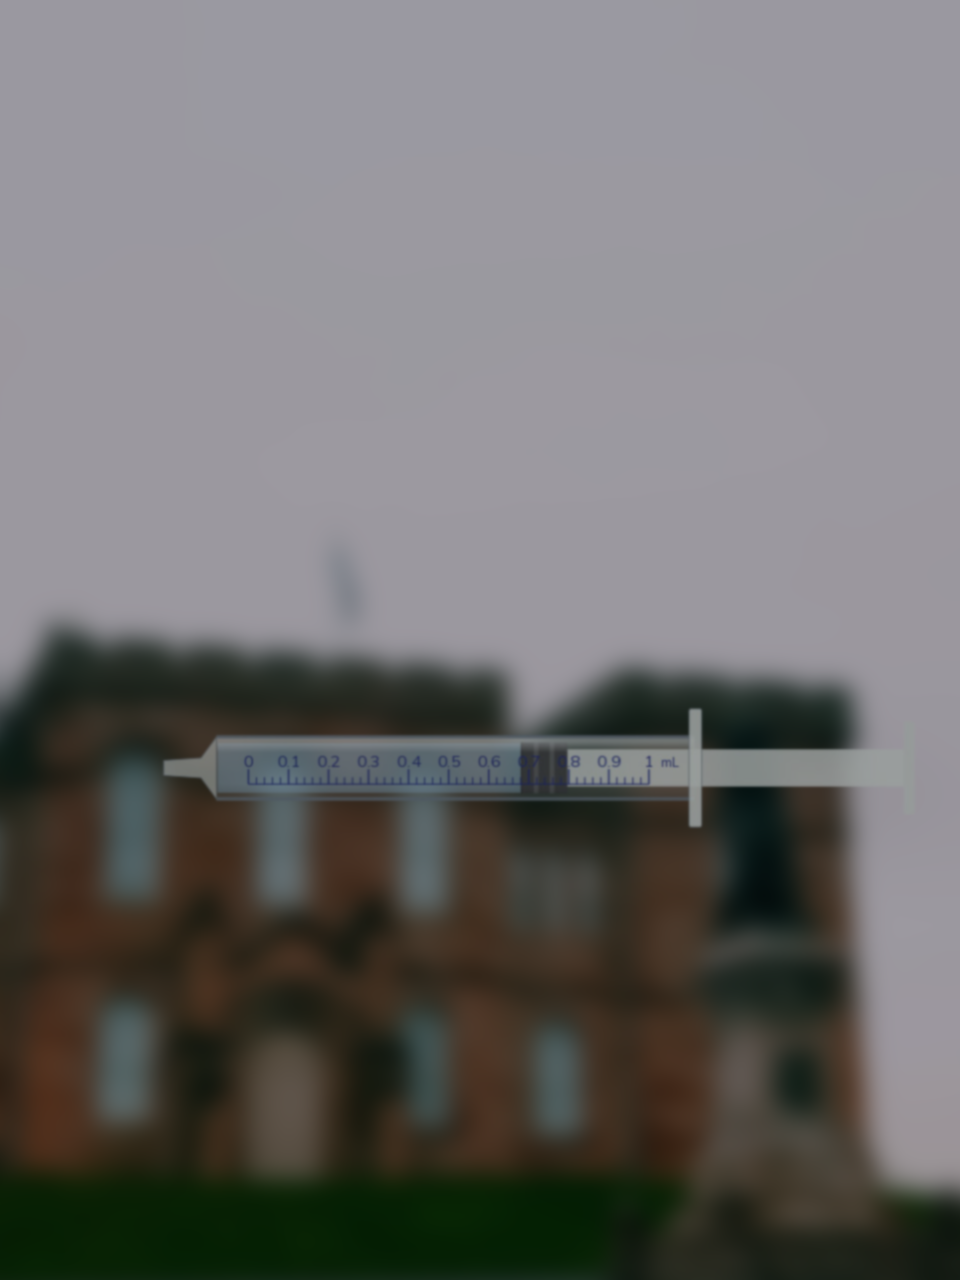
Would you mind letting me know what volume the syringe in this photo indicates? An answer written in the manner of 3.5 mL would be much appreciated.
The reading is 0.68 mL
